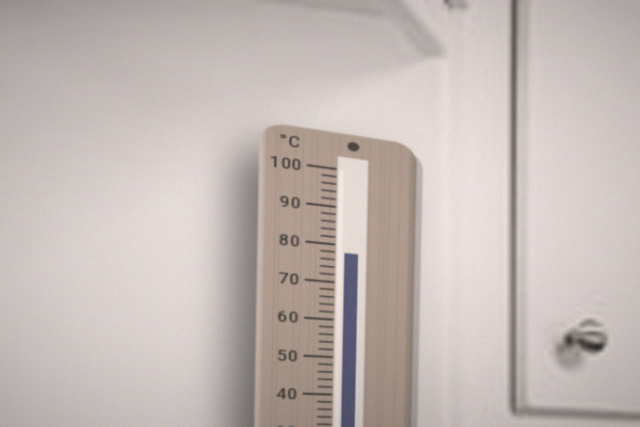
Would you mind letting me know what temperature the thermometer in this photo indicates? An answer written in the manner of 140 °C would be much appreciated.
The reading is 78 °C
